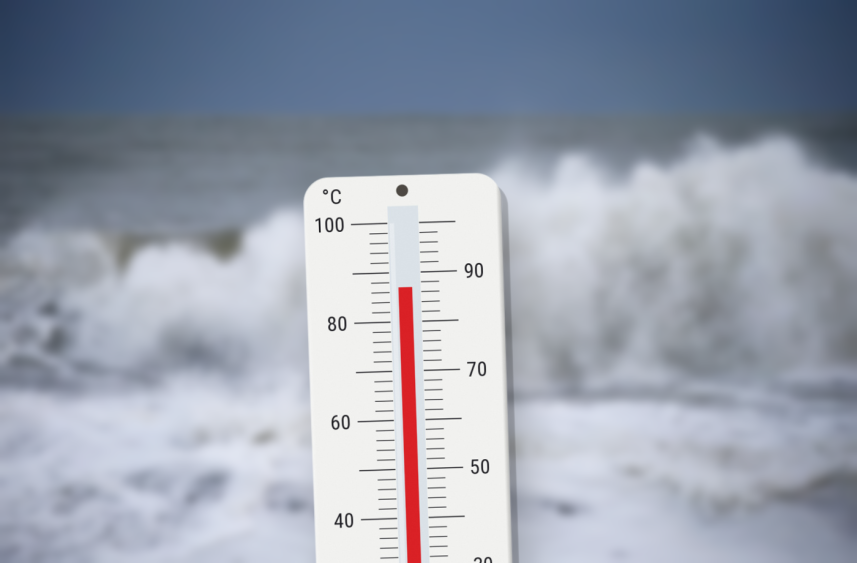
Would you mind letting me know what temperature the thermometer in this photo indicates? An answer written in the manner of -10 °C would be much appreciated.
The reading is 87 °C
